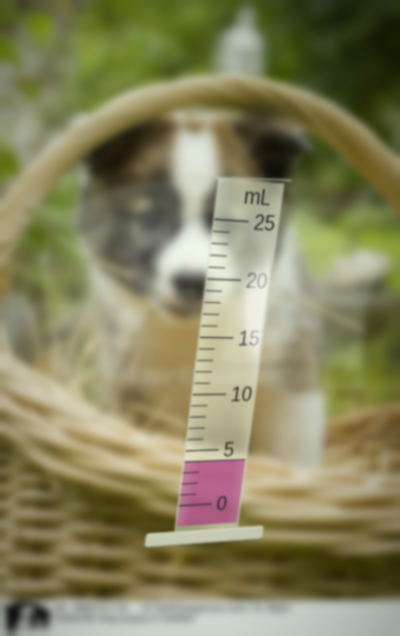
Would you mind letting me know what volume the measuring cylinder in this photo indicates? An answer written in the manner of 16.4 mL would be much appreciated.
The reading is 4 mL
